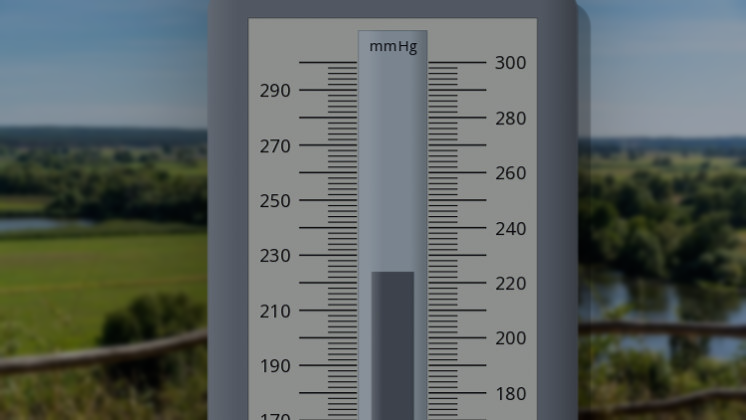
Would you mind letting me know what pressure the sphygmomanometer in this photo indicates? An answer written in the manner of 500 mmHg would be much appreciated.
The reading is 224 mmHg
